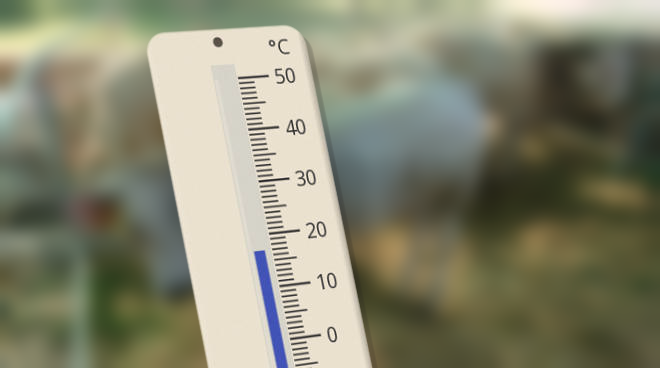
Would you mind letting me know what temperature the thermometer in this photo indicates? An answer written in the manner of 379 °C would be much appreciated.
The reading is 17 °C
